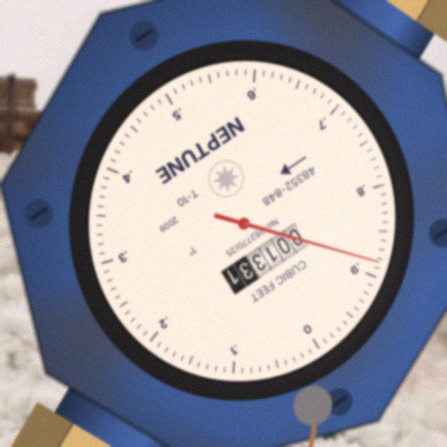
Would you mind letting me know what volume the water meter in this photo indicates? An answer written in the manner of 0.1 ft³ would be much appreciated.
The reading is 1330.88 ft³
